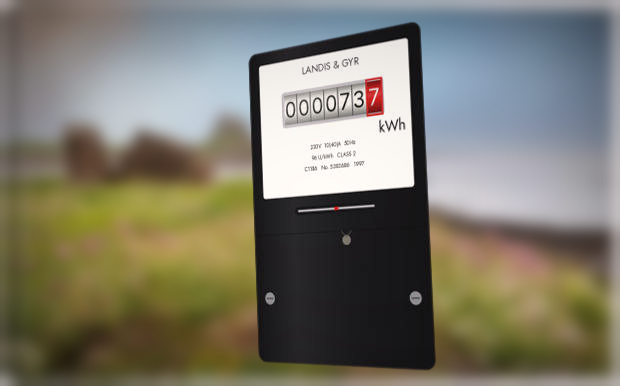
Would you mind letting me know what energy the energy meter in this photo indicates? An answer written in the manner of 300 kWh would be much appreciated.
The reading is 73.7 kWh
